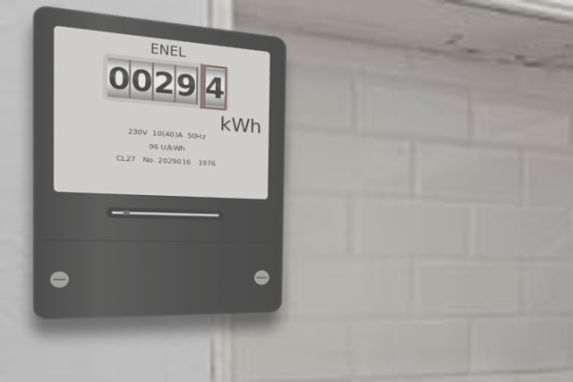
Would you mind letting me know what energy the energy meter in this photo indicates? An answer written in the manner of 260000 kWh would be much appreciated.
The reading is 29.4 kWh
